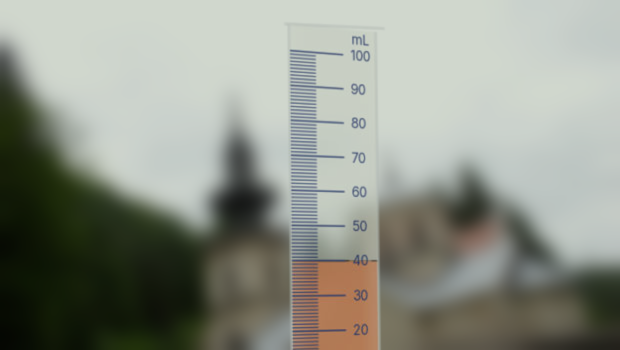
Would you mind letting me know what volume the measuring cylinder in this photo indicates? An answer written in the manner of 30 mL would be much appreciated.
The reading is 40 mL
